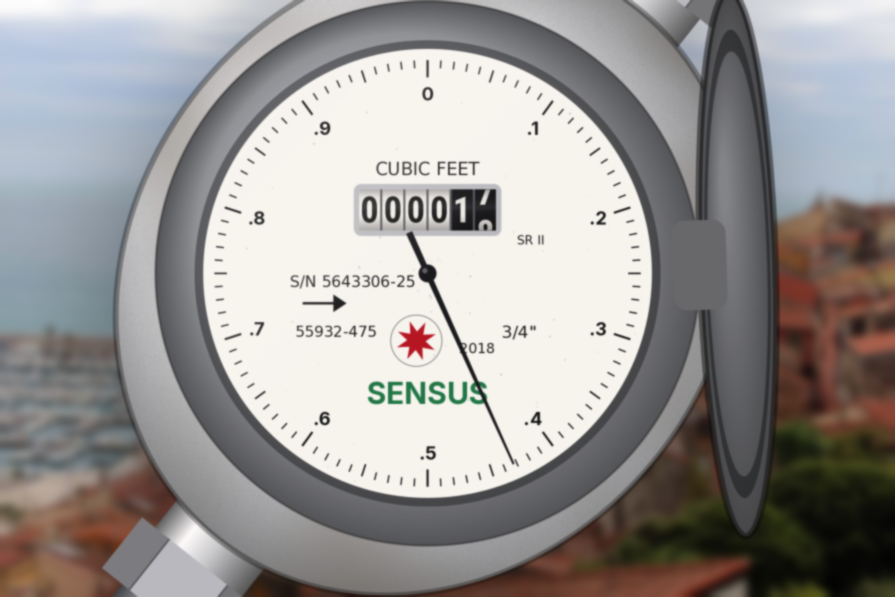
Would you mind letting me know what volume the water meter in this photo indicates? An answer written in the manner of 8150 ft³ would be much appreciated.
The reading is 17.43 ft³
